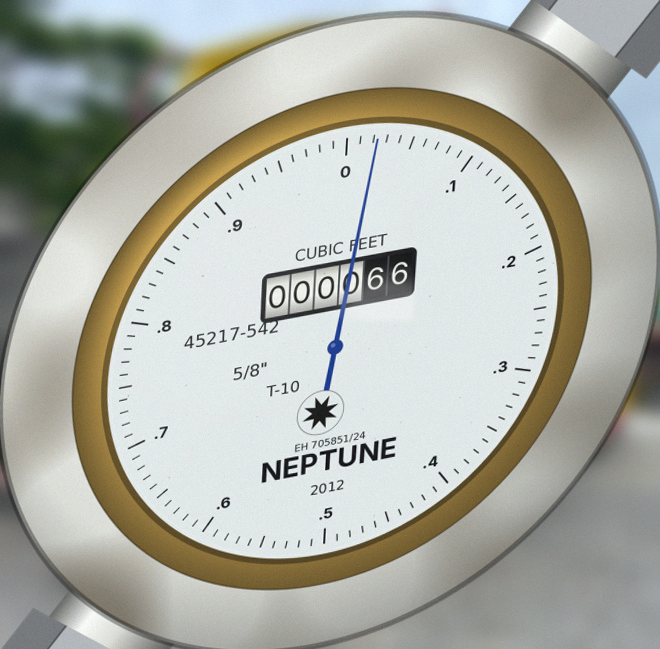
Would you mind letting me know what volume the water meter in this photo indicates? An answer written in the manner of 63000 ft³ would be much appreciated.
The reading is 66.02 ft³
